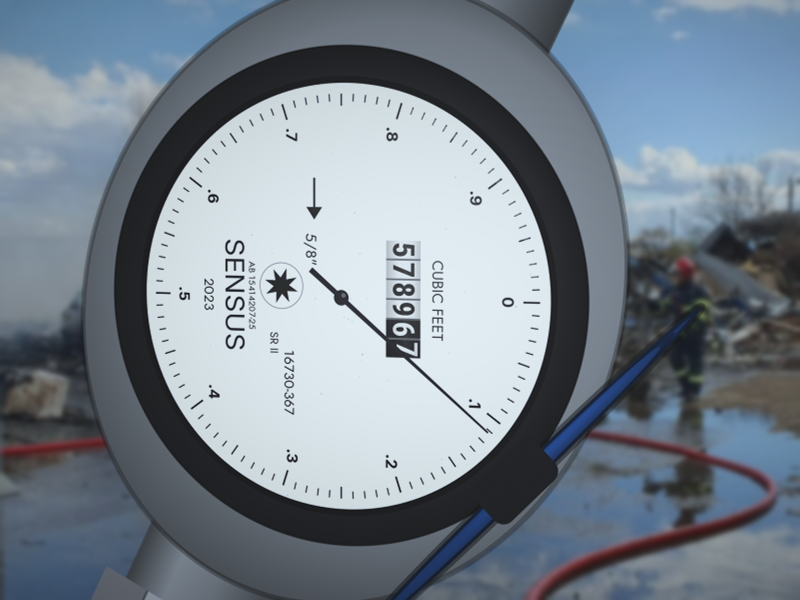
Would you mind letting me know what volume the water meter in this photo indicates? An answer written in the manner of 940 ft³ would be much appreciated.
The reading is 578967.11 ft³
